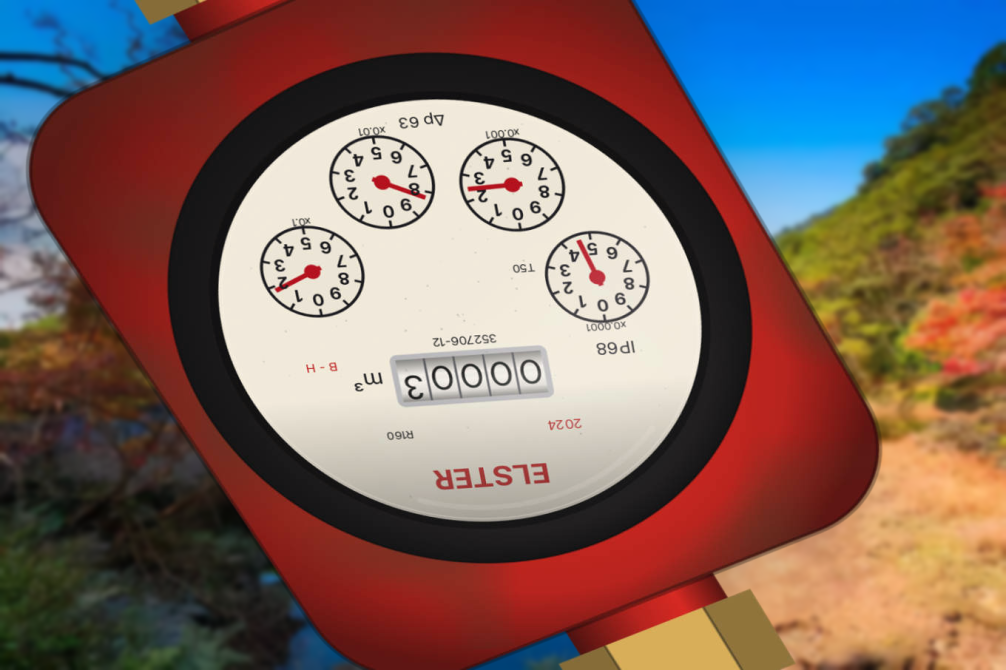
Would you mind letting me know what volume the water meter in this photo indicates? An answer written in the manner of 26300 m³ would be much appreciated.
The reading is 3.1824 m³
